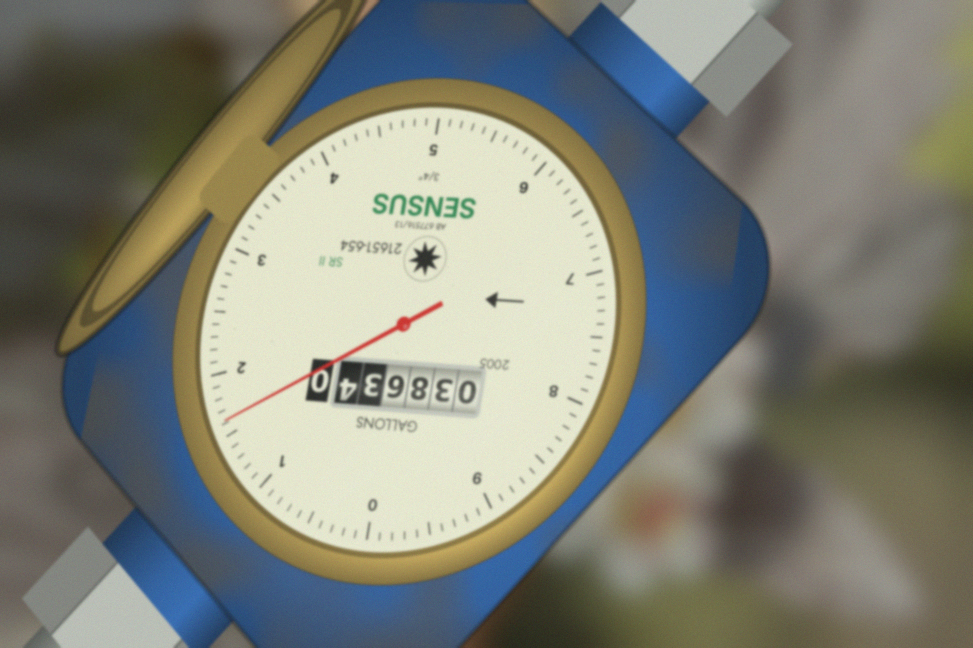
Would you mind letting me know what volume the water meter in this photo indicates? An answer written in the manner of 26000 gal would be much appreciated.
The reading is 386341.6 gal
